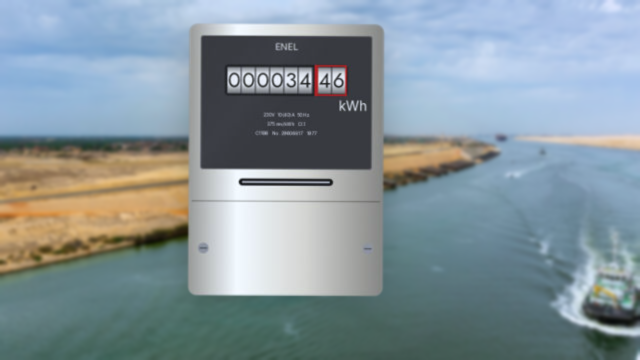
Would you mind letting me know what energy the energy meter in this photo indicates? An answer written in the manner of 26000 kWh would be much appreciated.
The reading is 34.46 kWh
